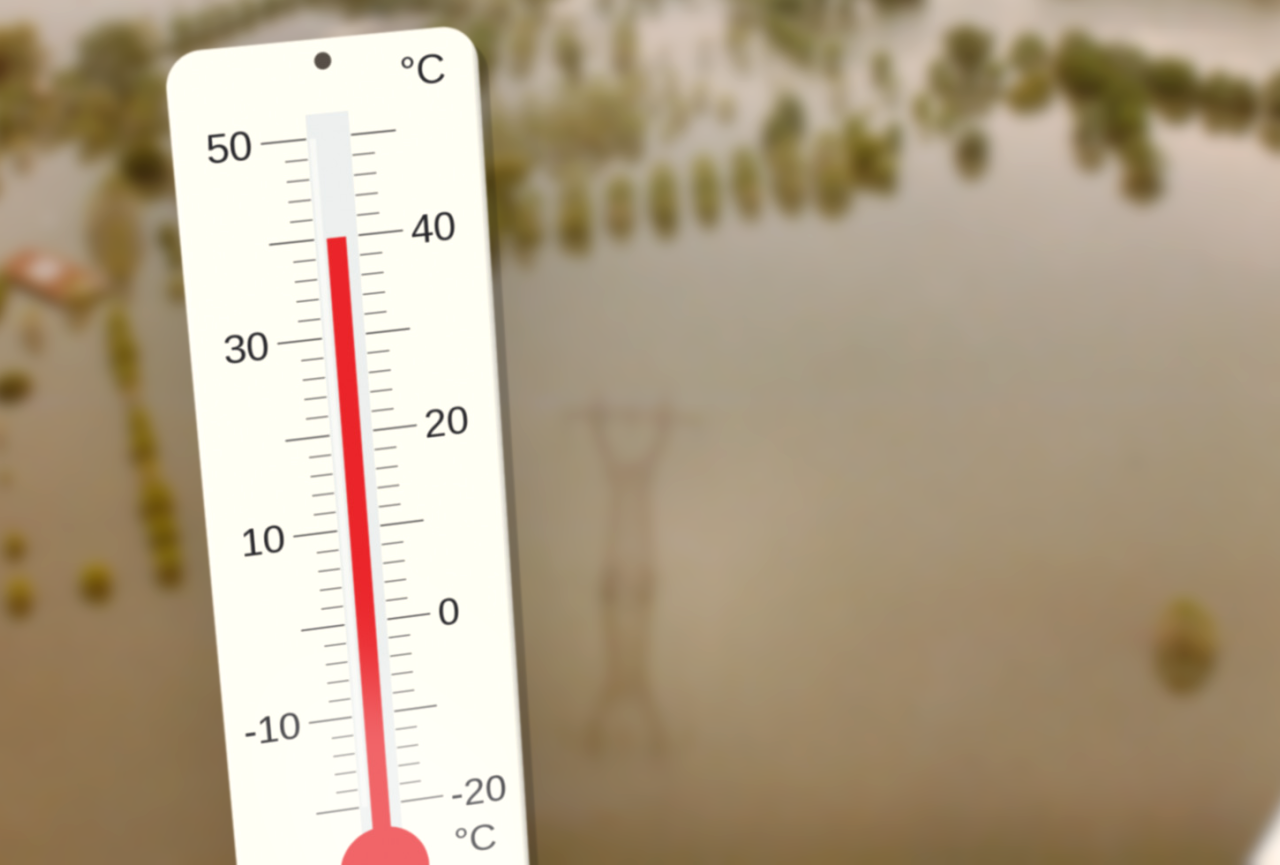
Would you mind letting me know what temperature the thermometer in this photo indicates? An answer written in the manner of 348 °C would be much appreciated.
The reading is 40 °C
